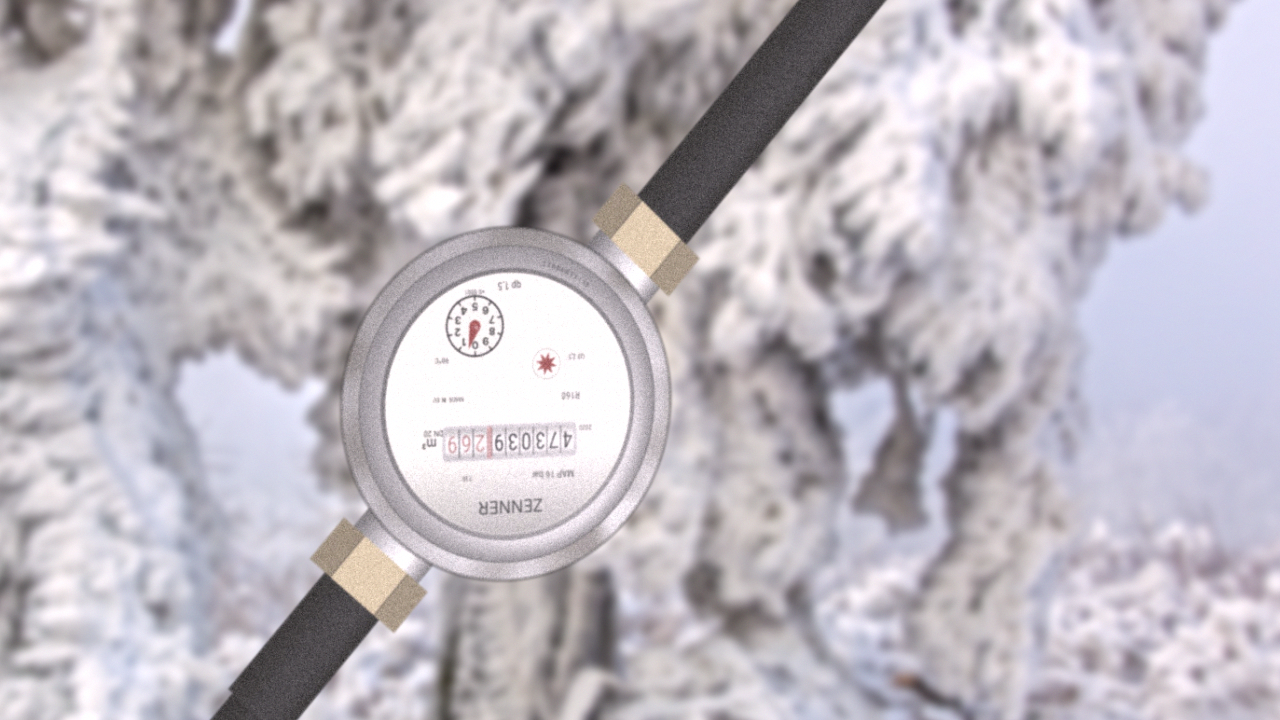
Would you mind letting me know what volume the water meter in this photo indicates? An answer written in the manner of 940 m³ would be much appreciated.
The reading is 473039.2690 m³
